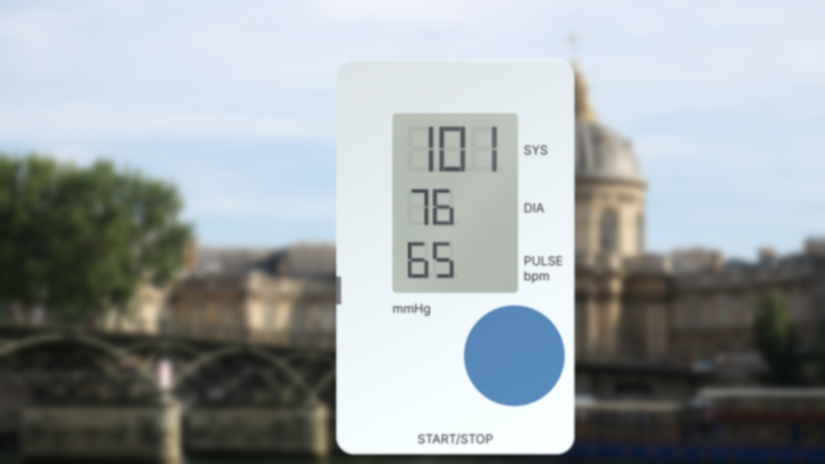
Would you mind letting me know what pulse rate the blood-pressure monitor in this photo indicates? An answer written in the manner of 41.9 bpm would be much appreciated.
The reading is 65 bpm
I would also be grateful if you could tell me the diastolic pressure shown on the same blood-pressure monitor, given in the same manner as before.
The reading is 76 mmHg
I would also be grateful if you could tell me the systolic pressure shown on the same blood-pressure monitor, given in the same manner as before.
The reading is 101 mmHg
